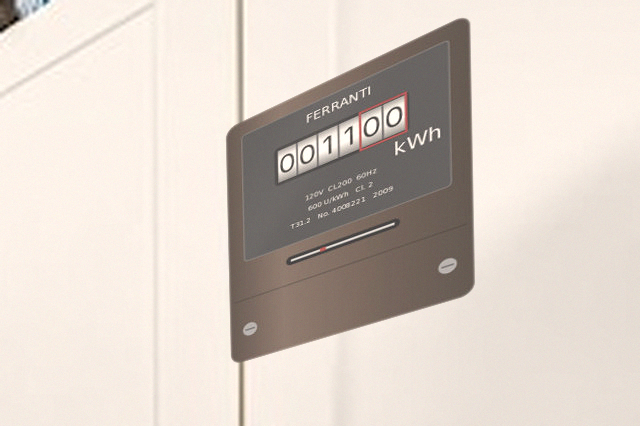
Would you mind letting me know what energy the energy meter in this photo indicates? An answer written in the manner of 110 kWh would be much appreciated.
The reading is 11.00 kWh
